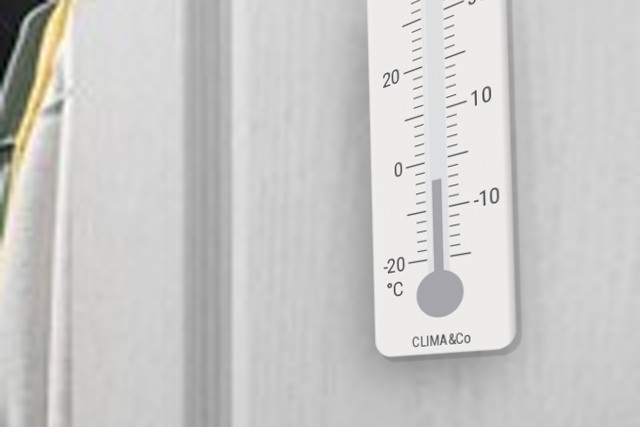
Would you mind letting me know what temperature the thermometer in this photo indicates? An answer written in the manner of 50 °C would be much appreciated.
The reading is -4 °C
